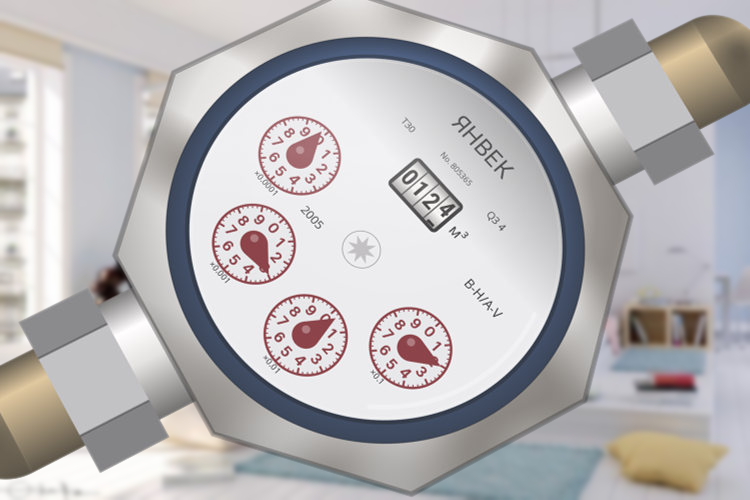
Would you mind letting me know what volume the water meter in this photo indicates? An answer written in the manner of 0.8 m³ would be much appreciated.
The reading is 124.2029 m³
